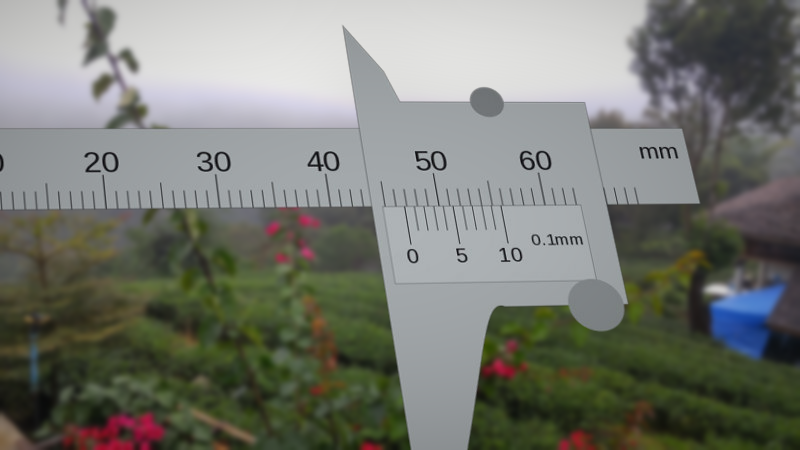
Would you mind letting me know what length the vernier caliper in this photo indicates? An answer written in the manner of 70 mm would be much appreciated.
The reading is 46.8 mm
